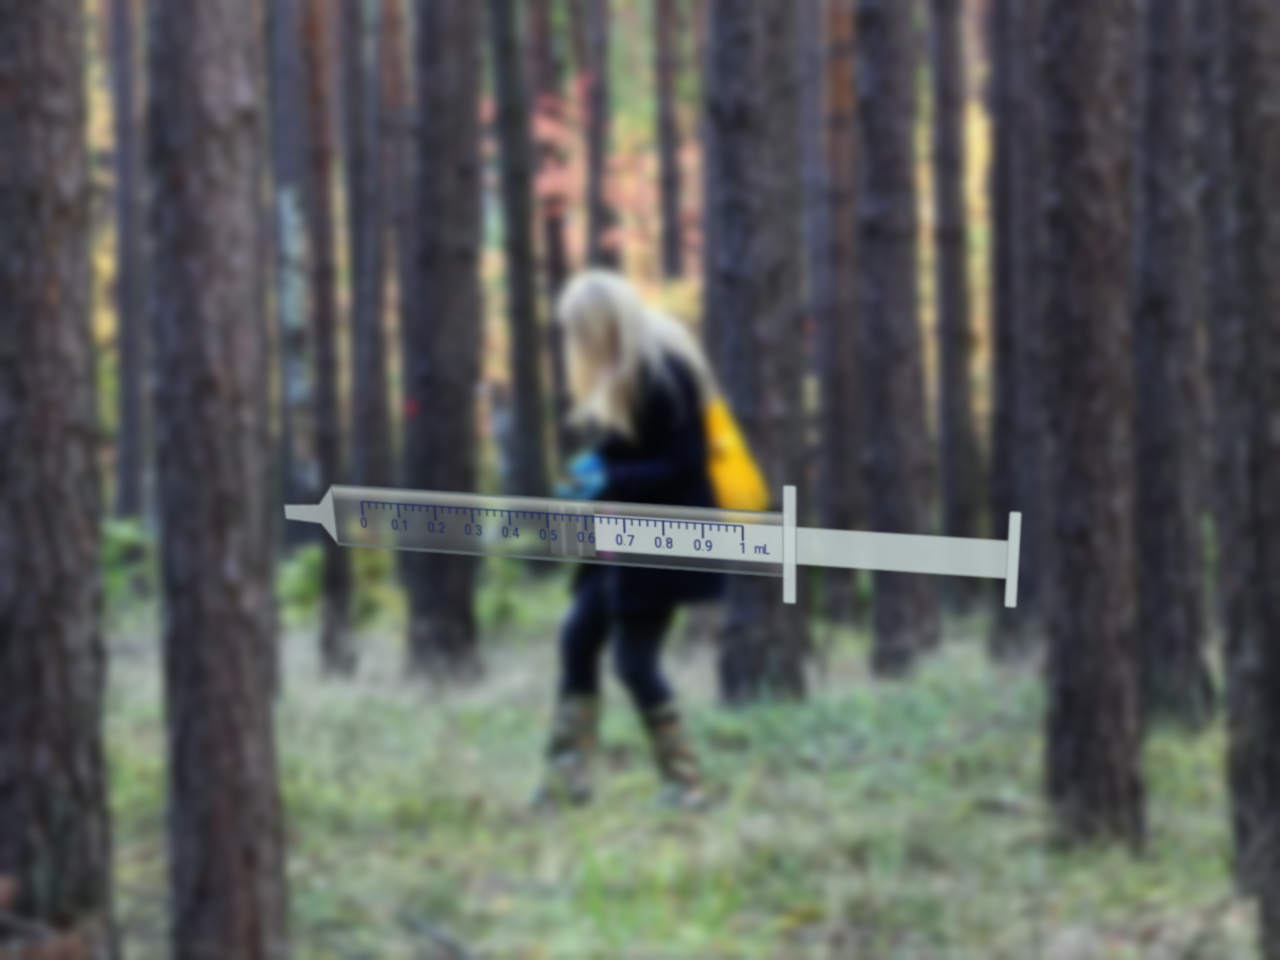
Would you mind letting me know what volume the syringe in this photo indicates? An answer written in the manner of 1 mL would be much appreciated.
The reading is 0.5 mL
